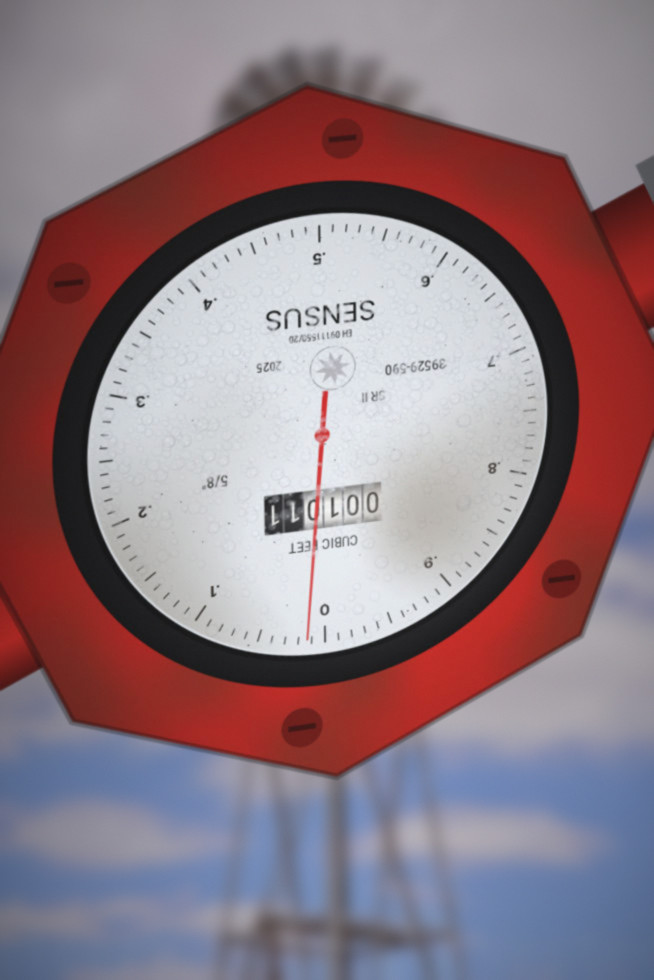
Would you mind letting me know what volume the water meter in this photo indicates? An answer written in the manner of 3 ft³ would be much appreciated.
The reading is 1011.01 ft³
